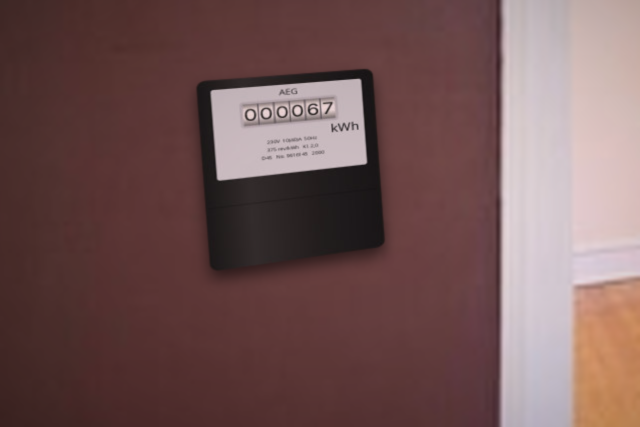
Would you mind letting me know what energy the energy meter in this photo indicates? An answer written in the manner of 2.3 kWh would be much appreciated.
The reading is 67 kWh
